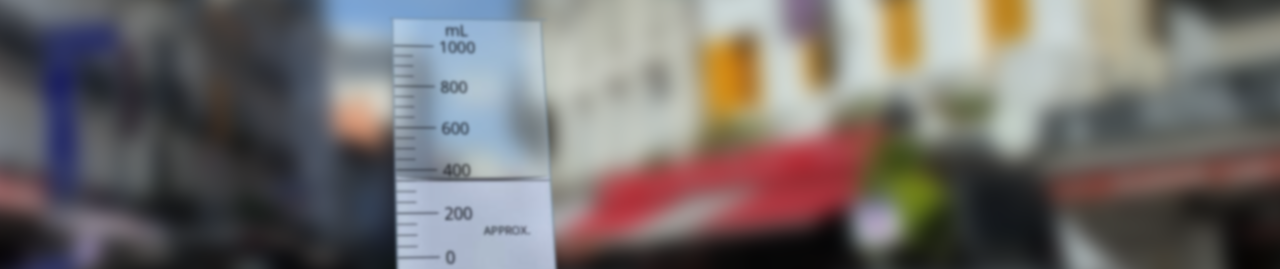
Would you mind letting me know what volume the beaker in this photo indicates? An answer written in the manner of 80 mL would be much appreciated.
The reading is 350 mL
